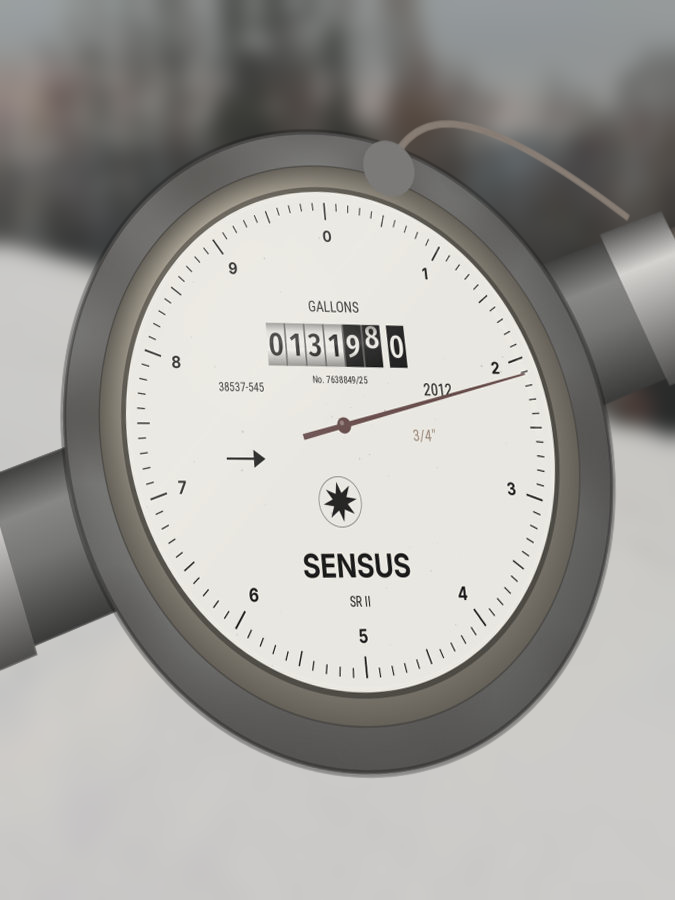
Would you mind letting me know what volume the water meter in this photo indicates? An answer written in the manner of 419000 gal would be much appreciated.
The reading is 131982.1 gal
